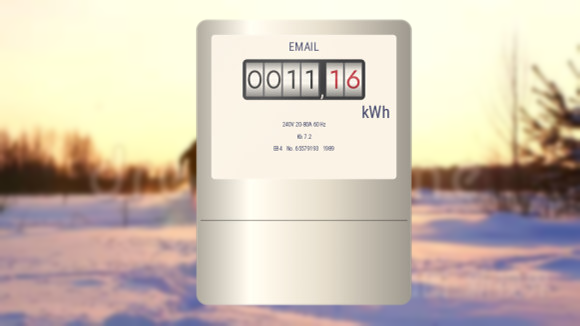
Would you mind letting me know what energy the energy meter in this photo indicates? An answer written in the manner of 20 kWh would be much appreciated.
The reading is 11.16 kWh
